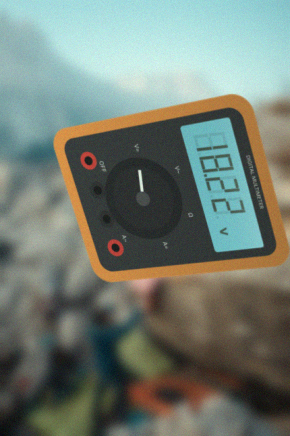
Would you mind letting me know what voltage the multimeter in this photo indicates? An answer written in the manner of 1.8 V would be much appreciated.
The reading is 18.22 V
